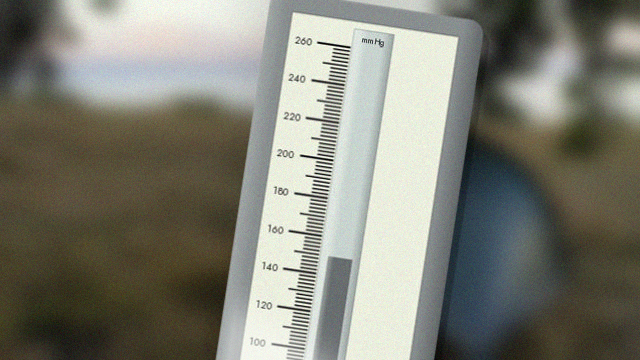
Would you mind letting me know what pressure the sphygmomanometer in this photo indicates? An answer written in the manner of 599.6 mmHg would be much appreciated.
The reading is 150 mmHg
